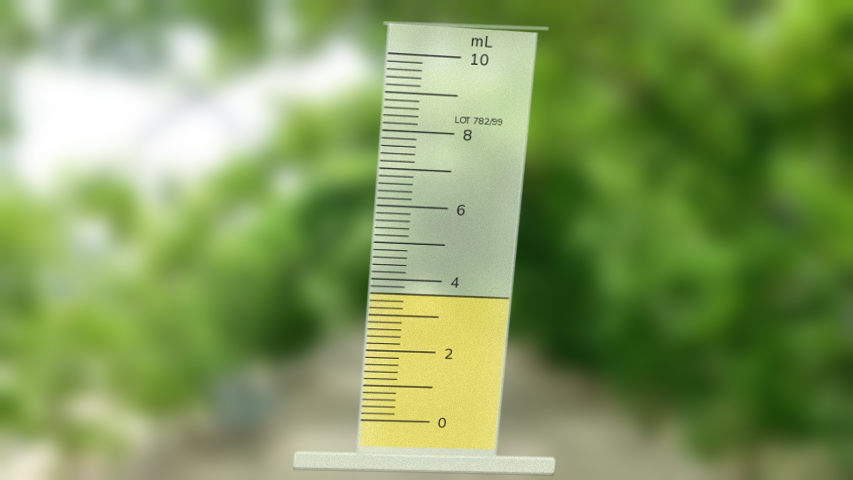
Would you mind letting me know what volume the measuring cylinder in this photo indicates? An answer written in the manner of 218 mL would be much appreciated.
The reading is 3.6 mL
